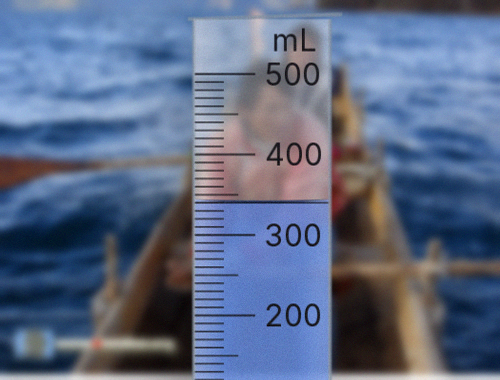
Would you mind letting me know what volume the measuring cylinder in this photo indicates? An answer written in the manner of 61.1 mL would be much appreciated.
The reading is 340 mL
